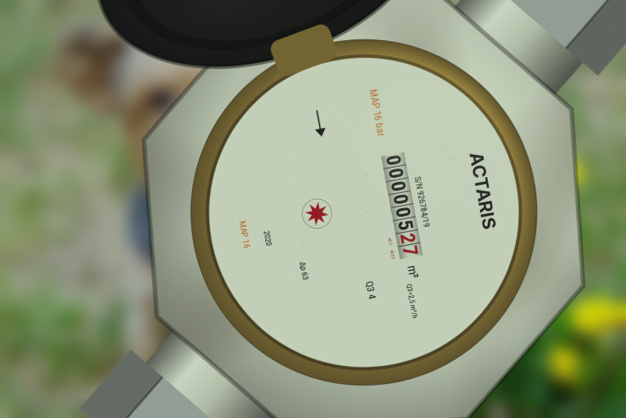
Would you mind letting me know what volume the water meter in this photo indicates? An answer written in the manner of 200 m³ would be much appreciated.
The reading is 5.27 m³
